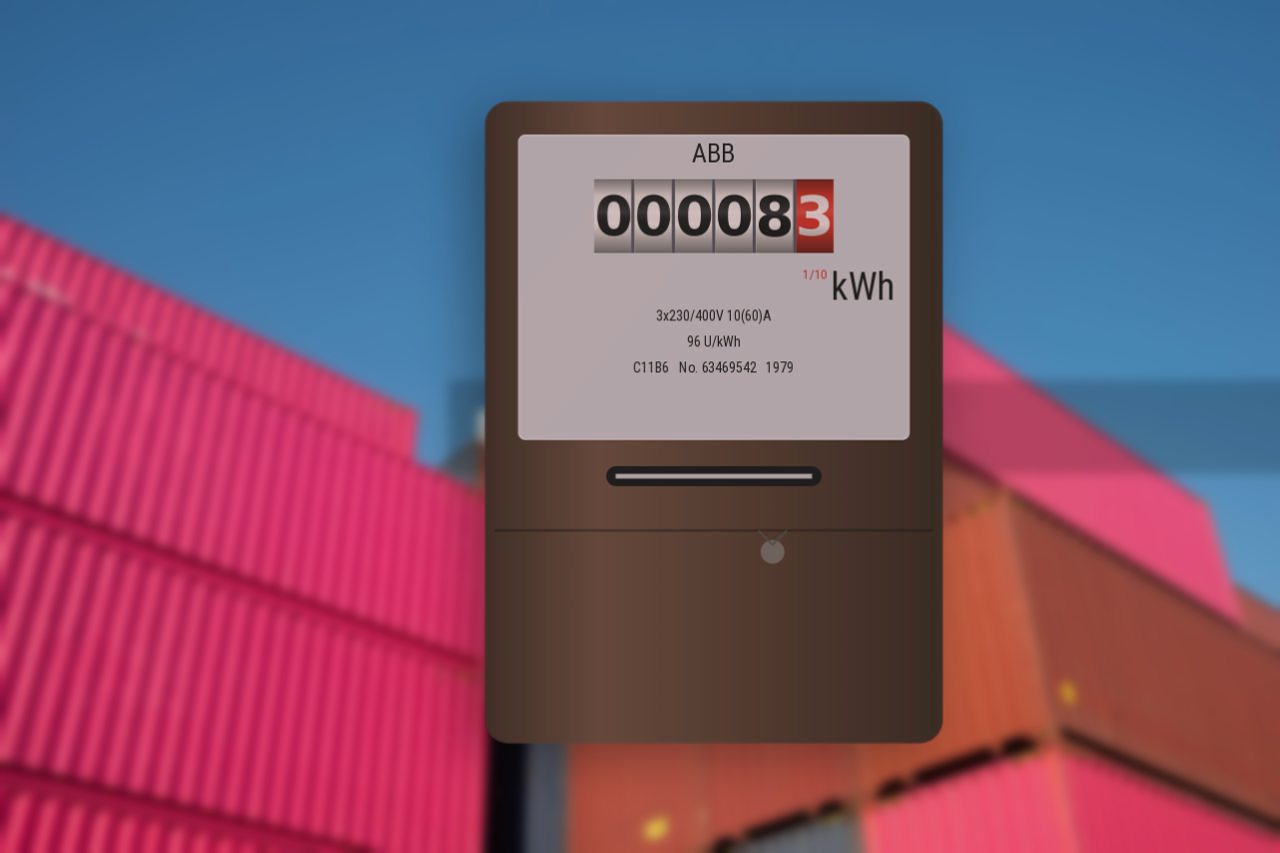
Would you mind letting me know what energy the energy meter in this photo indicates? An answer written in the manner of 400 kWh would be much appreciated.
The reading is 8.3 kWh
